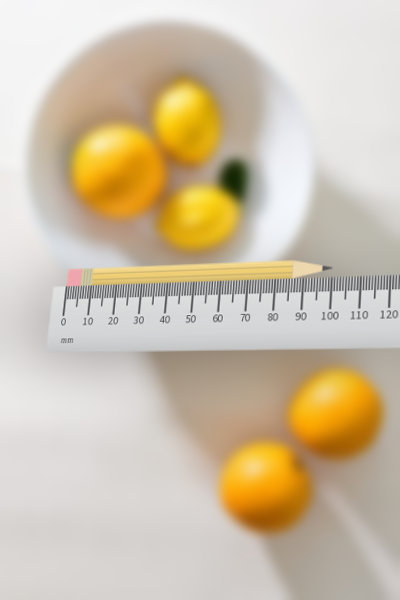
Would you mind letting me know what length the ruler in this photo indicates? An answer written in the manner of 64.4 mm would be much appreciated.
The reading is 100 mm
